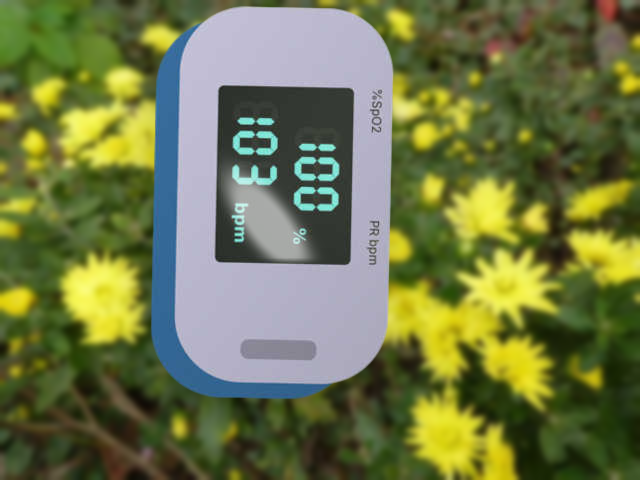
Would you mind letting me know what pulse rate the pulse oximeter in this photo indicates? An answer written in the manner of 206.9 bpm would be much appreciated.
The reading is 103 bpm
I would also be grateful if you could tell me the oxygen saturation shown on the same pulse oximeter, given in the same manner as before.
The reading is 100 %
